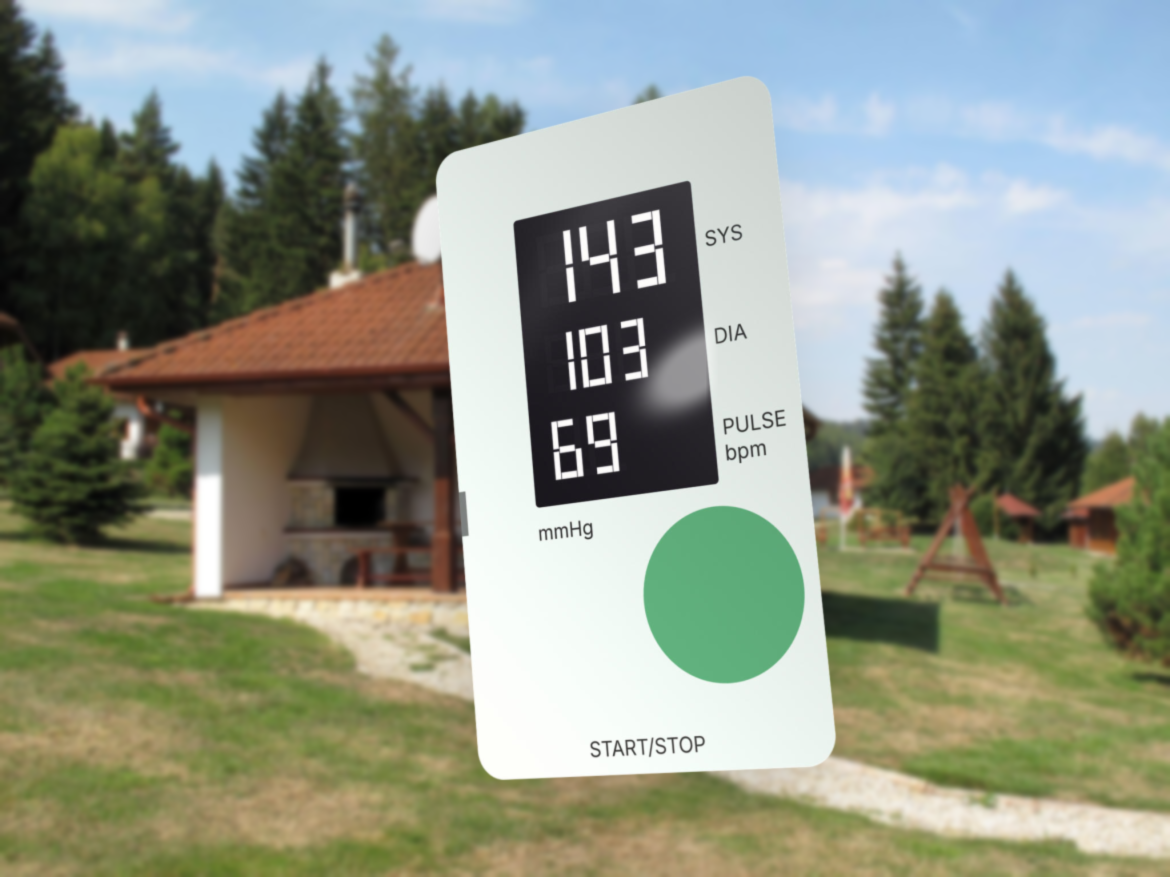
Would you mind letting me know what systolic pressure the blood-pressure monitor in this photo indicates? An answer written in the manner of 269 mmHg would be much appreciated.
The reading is 143 mmHg
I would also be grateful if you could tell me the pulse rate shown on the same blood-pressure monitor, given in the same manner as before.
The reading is 69 bpm
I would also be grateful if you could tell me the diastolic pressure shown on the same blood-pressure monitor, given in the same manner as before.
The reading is 103 mmHg
